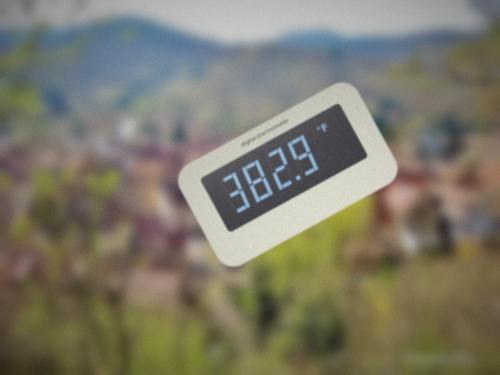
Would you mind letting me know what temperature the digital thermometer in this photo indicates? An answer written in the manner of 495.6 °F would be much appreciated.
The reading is 382.9 °F
